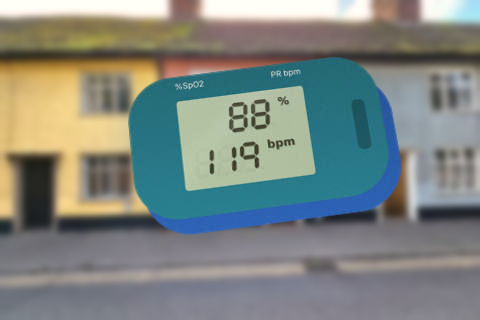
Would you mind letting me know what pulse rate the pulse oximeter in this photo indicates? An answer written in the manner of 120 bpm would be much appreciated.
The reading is 119 bpm
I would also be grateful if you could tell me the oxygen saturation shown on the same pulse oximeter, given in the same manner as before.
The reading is 88 %
